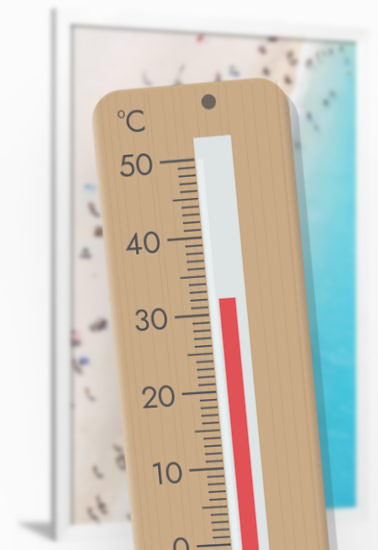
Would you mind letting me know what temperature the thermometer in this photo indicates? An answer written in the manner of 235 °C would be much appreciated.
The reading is 32 °C
